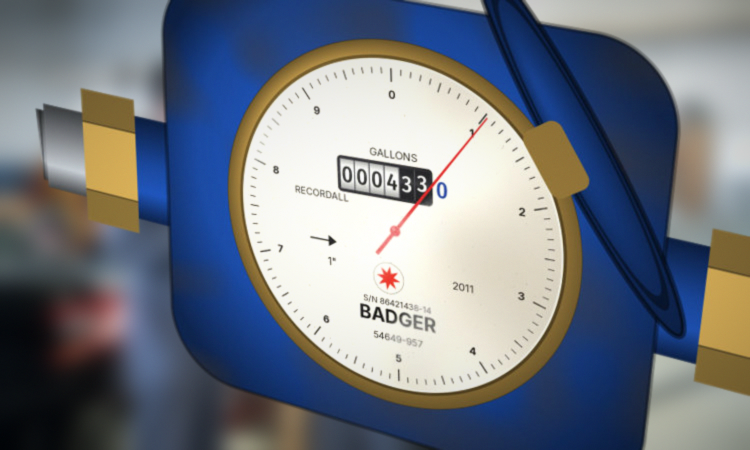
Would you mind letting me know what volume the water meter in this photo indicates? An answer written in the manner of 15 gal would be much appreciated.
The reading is 4331.0 gal
